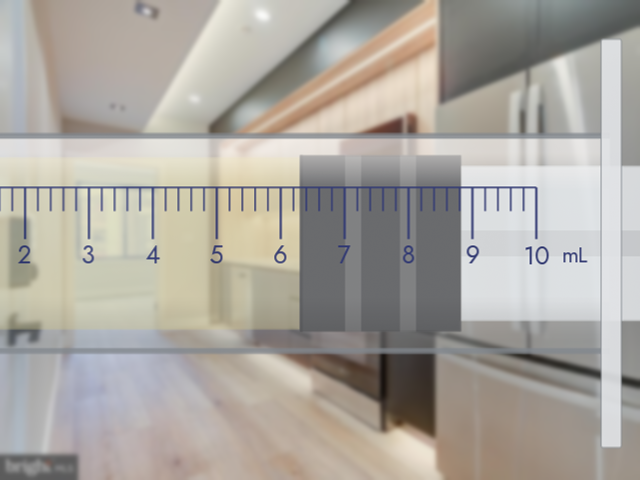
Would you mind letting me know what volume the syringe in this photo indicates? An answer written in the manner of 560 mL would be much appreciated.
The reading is 6.3 mL
